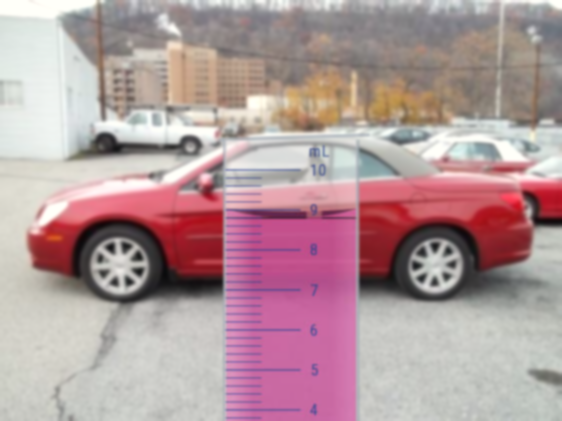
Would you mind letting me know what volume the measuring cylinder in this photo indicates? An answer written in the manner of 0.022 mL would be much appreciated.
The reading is 8.8 mL
